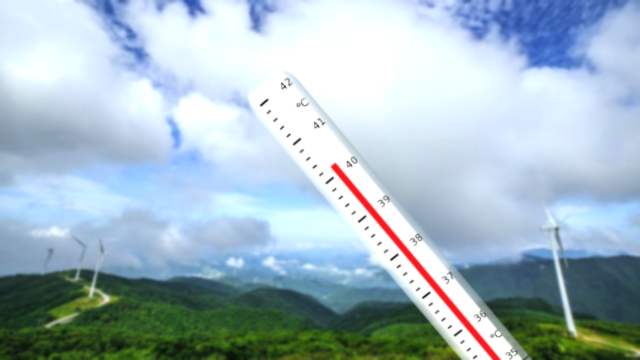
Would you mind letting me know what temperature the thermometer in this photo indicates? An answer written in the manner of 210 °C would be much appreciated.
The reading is 40.2 °C
